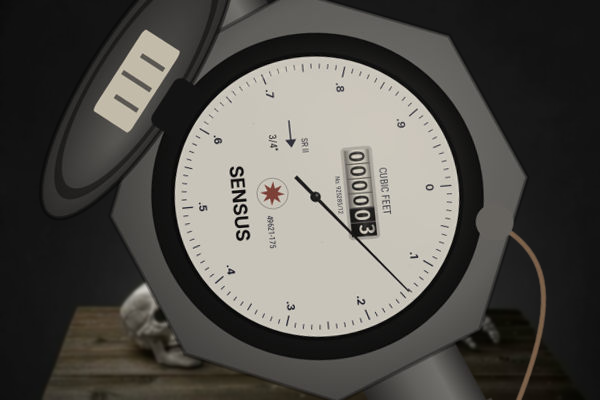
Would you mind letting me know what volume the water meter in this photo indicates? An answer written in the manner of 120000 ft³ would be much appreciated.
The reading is 3.14 ft³
